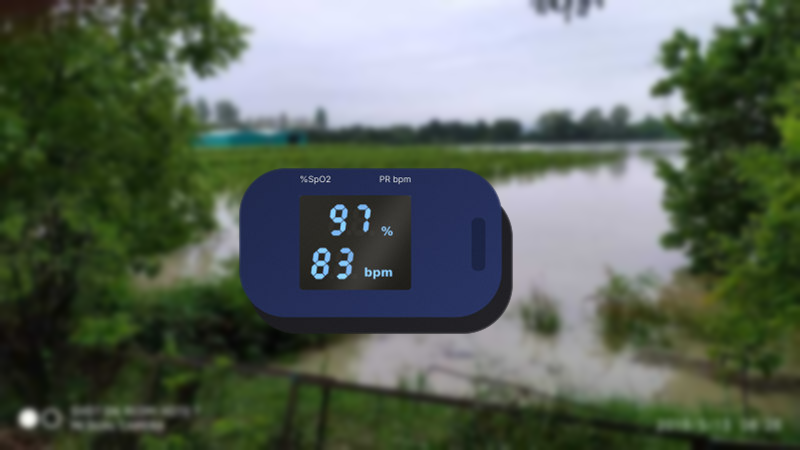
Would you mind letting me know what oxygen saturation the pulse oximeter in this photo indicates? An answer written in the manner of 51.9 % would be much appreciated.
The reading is 97 %
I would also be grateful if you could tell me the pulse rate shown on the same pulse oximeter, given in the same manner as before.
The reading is 83 bpm
